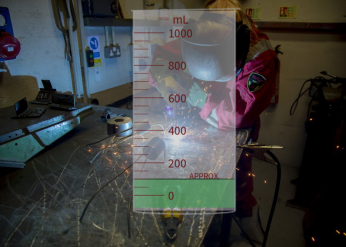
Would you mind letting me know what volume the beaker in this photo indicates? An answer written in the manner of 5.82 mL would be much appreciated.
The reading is 100 mL
